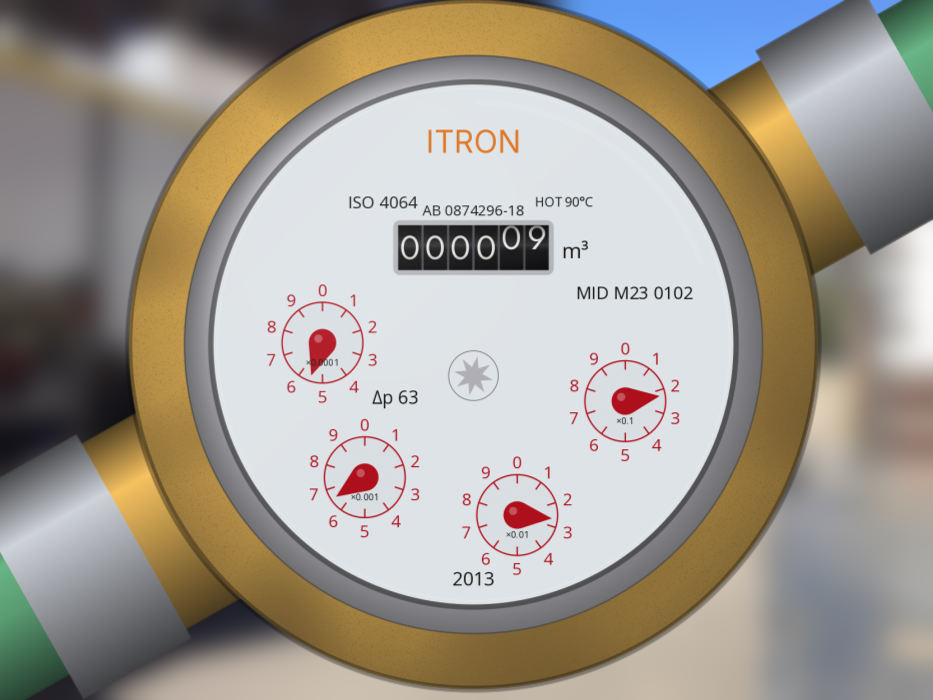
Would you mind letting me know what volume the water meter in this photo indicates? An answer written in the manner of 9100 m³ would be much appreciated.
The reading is 9.2265 m³
